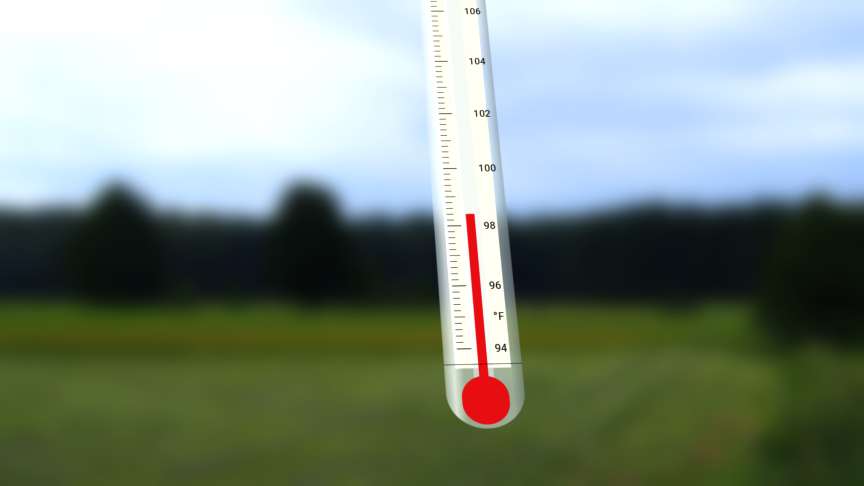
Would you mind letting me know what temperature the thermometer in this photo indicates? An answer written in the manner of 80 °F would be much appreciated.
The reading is 98.4 °F
